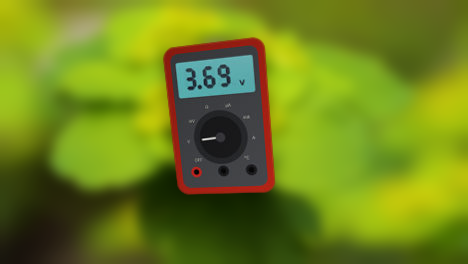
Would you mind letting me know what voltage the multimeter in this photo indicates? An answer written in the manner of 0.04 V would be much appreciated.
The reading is 3.69 V
